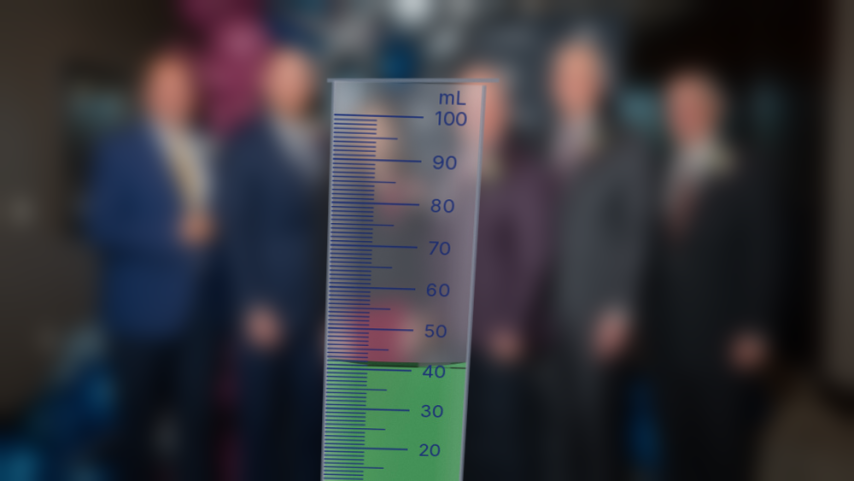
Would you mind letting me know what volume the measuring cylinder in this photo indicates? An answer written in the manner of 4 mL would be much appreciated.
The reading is 41 mL
